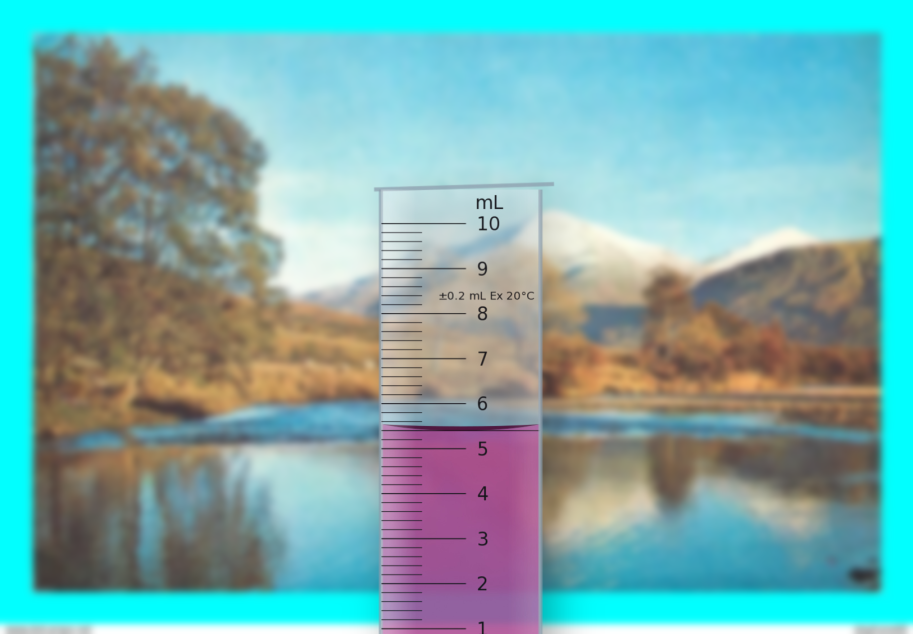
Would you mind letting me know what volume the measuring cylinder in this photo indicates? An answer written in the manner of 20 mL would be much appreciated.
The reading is 5.4 mL
